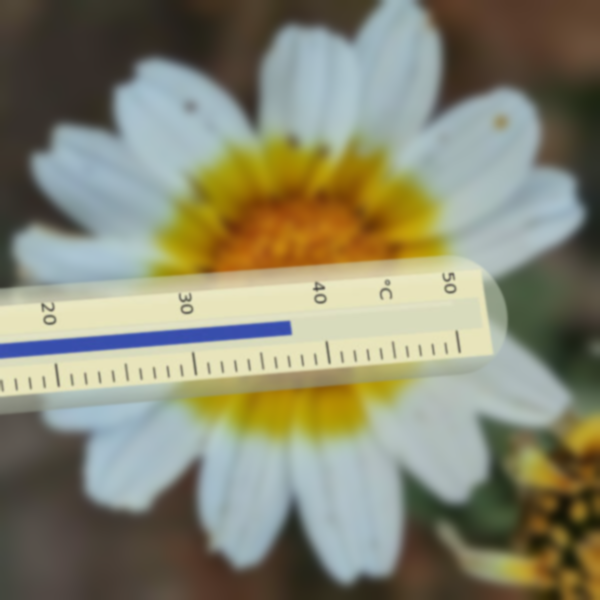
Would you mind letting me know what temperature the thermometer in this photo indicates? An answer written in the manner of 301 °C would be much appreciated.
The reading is 37.5 °C
